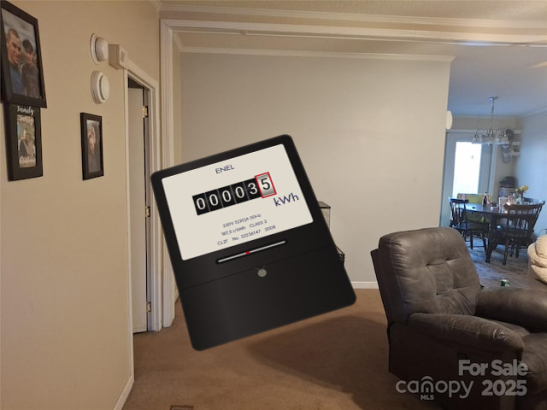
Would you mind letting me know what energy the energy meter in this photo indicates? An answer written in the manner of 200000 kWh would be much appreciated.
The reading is 3.5 kWh
